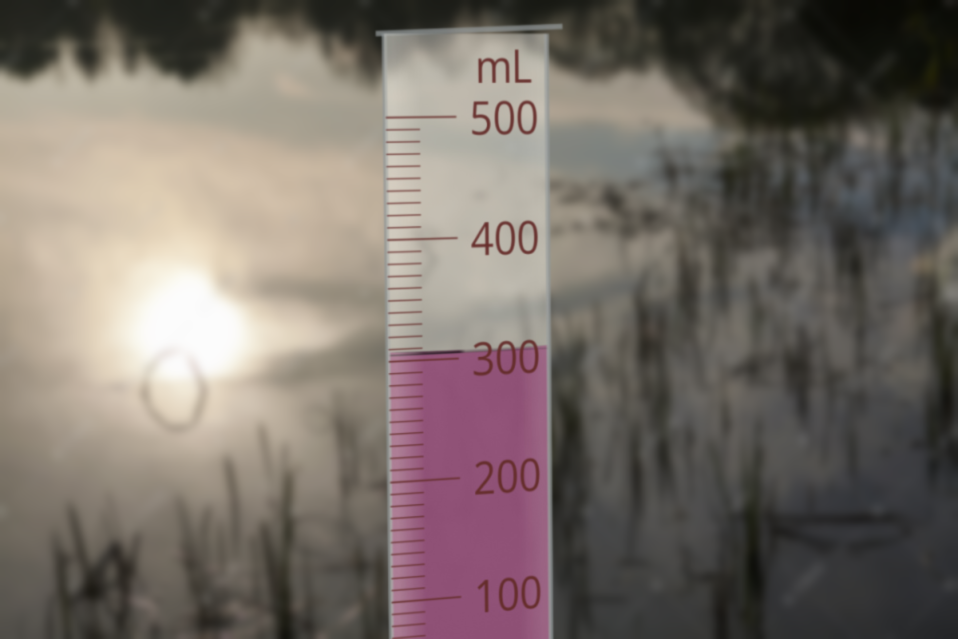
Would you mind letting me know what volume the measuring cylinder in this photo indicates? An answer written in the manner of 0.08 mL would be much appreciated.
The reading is 305 mL
